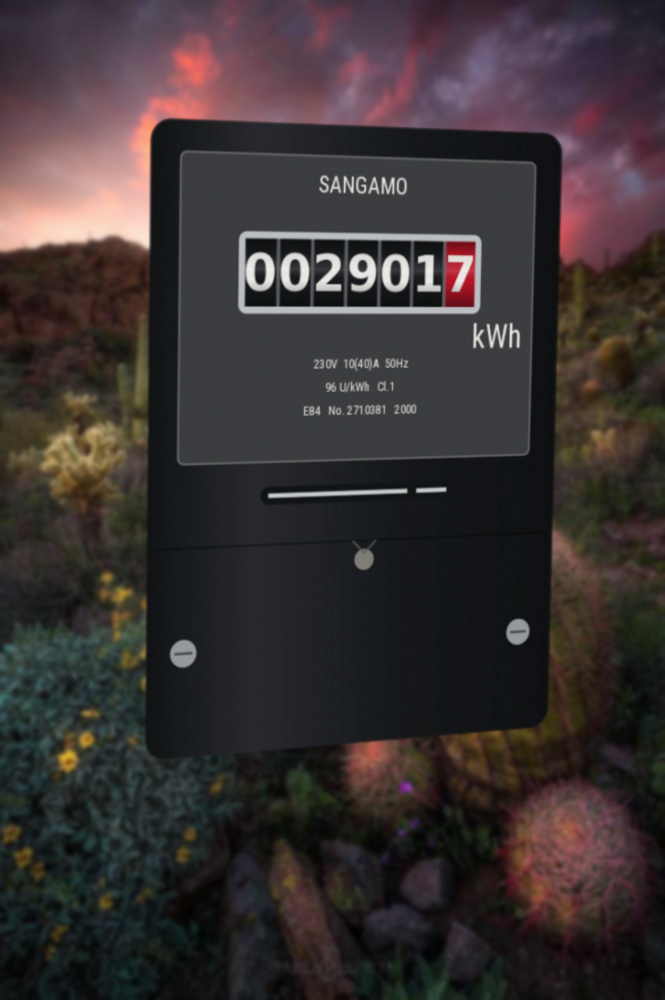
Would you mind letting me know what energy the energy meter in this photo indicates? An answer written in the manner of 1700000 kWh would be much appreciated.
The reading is 2901.7 kWh
